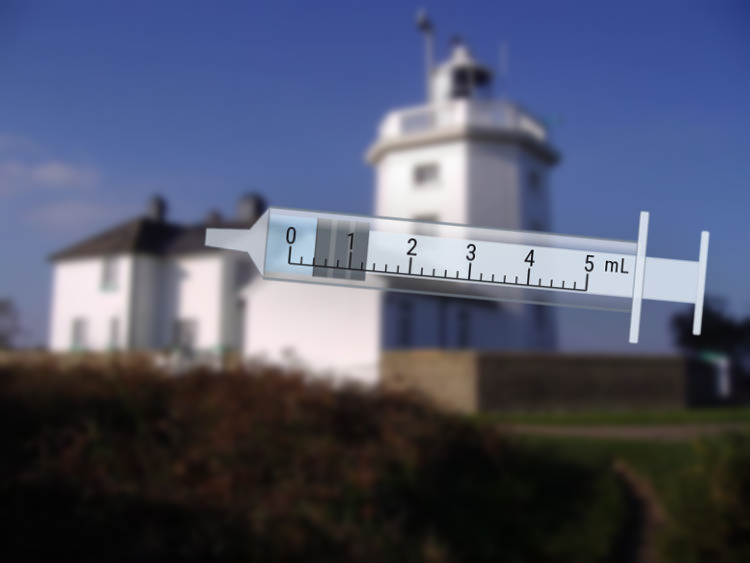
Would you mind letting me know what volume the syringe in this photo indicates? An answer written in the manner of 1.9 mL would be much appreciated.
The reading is 0.4 mL
